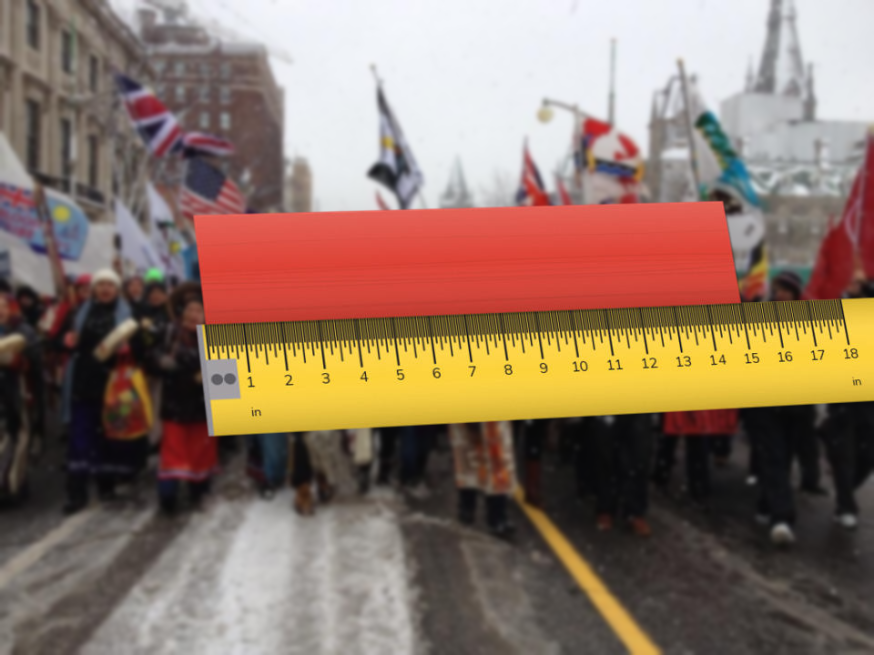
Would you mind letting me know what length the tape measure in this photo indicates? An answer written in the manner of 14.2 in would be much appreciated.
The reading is 15 in
